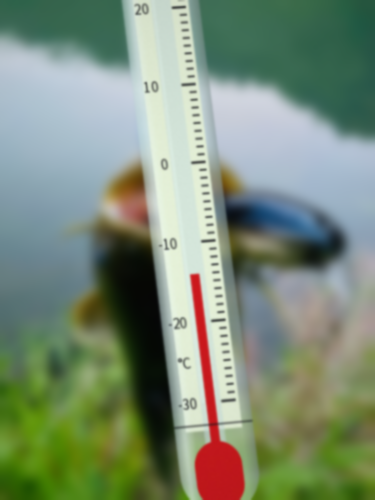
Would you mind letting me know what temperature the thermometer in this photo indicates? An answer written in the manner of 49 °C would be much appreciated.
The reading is -14 °C
